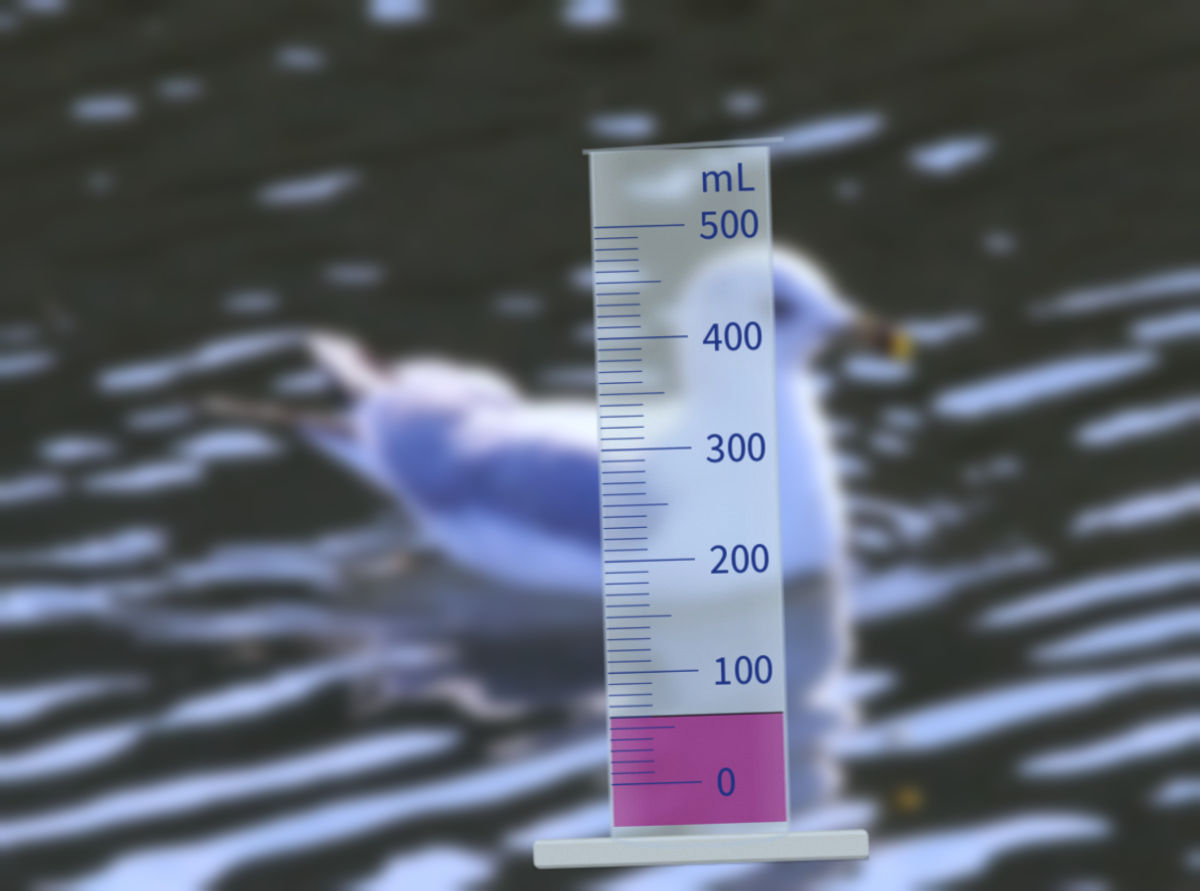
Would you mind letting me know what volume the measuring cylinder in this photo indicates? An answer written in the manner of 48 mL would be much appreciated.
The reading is 60 mL
